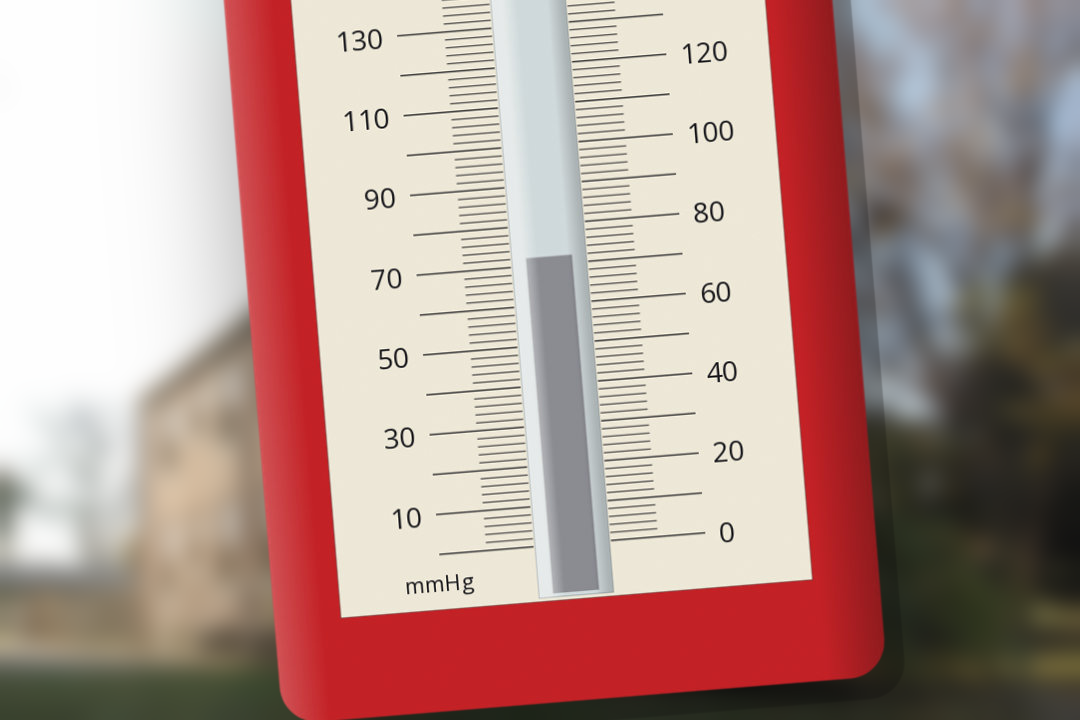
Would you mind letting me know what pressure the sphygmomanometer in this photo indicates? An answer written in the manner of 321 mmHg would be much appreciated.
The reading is 72 mmHg
